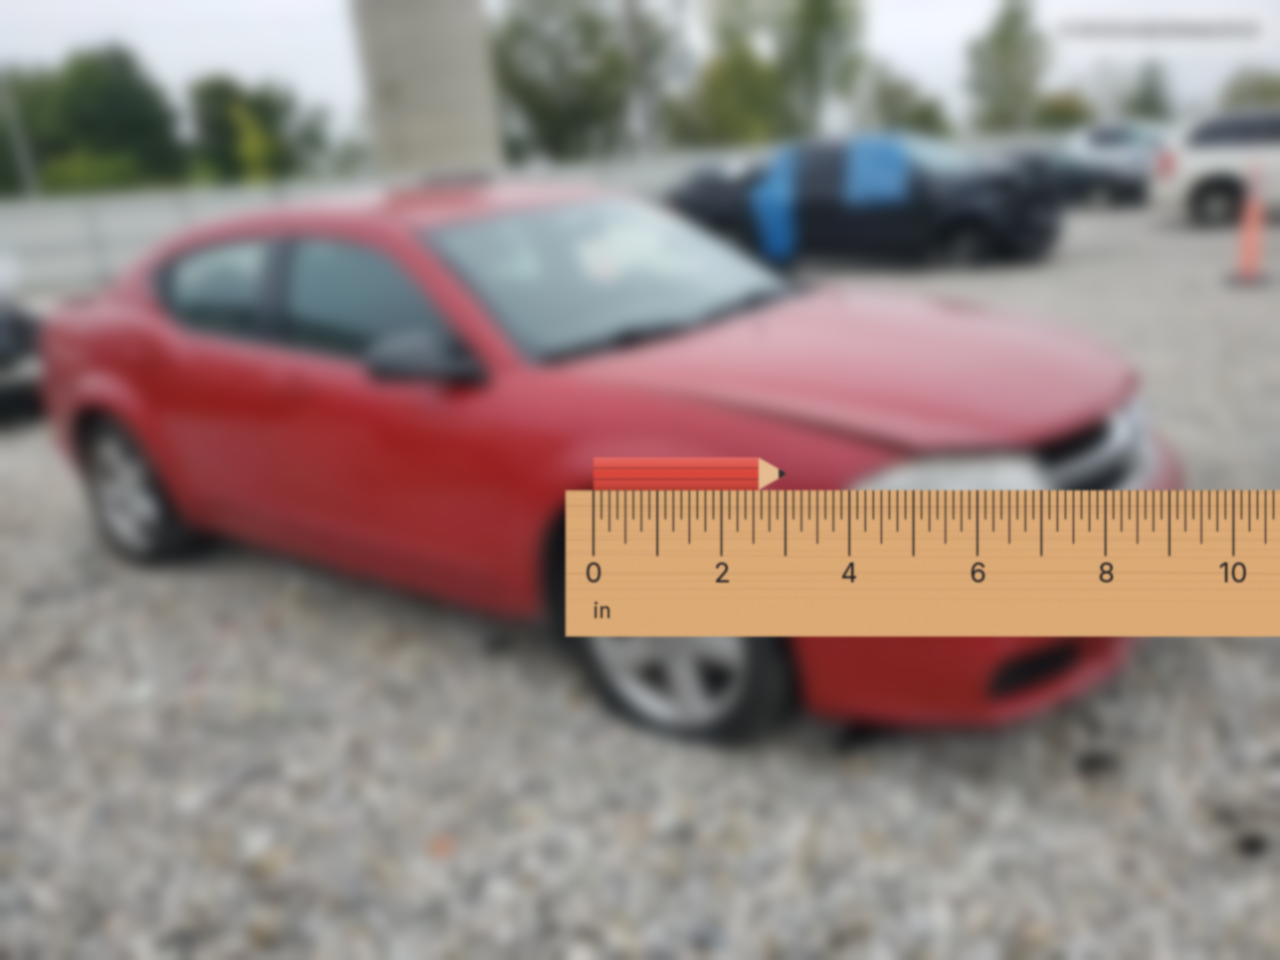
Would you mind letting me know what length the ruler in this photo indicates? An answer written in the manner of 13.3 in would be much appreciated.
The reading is 3 in
